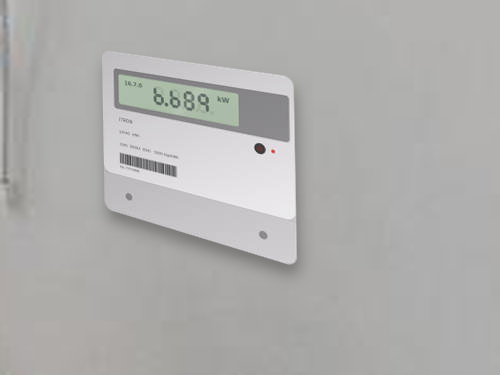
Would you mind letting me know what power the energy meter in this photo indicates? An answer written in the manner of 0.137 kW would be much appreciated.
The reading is 6.689 kW
